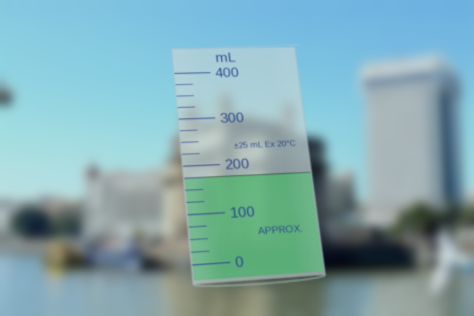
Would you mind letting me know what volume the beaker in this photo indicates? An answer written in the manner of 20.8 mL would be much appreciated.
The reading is 175 mL
